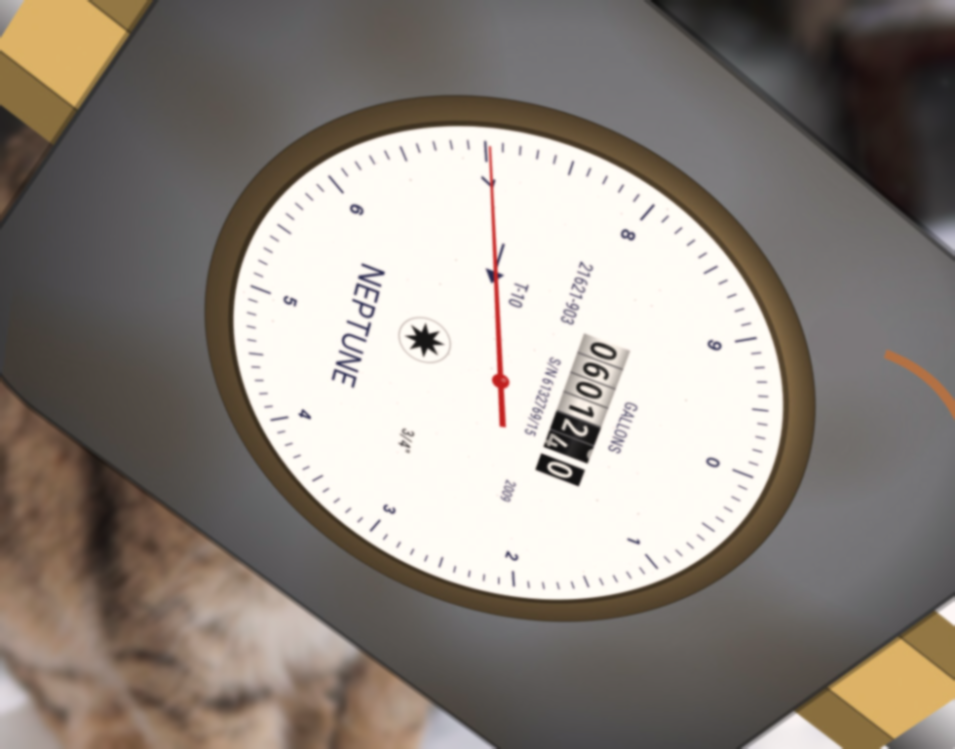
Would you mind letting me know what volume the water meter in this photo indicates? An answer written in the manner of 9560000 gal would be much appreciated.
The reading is 601237.0 gal
